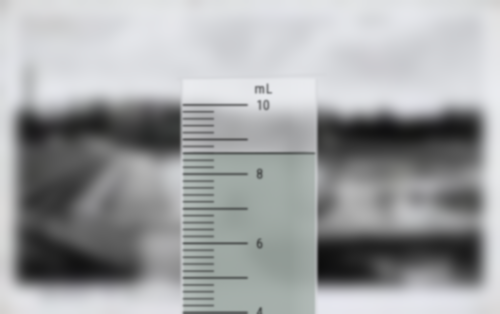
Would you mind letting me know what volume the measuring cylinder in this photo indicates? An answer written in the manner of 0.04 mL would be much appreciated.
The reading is 8.6 mL
